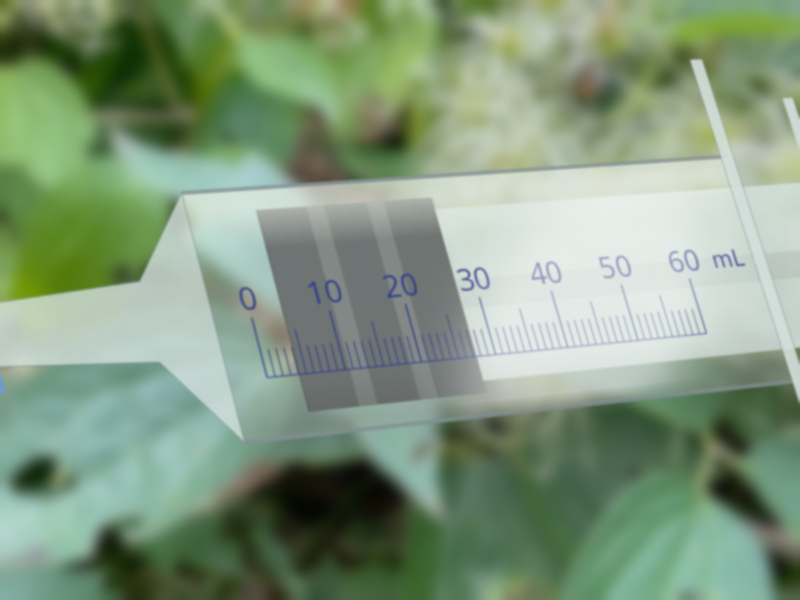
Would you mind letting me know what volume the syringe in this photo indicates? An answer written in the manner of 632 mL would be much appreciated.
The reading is 4 mL
